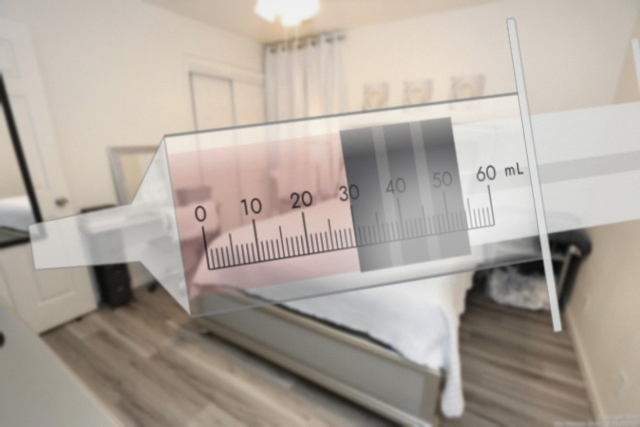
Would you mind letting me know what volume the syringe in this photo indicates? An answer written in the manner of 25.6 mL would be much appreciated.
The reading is 30 mL
